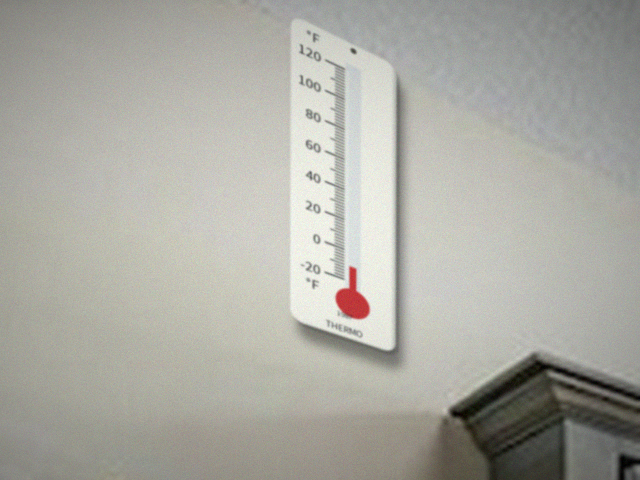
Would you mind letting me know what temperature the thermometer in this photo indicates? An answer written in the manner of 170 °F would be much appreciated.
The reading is -10 °F
